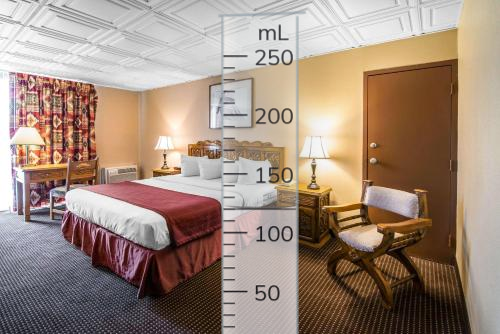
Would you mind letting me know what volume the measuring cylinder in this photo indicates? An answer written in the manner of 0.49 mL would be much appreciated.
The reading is 120 mL
